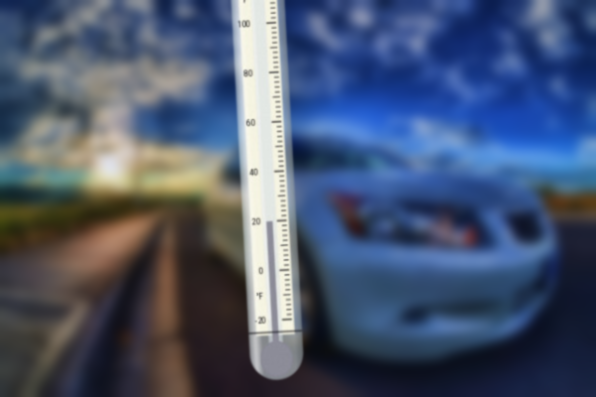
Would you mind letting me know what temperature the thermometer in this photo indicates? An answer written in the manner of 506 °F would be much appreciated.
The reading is 20 °F
